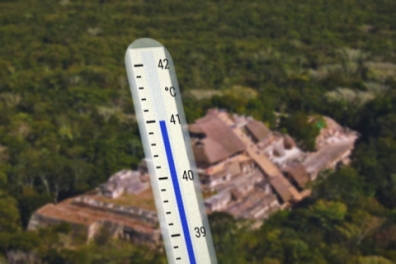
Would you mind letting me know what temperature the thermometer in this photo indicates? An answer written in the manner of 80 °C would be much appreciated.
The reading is 41 °C
